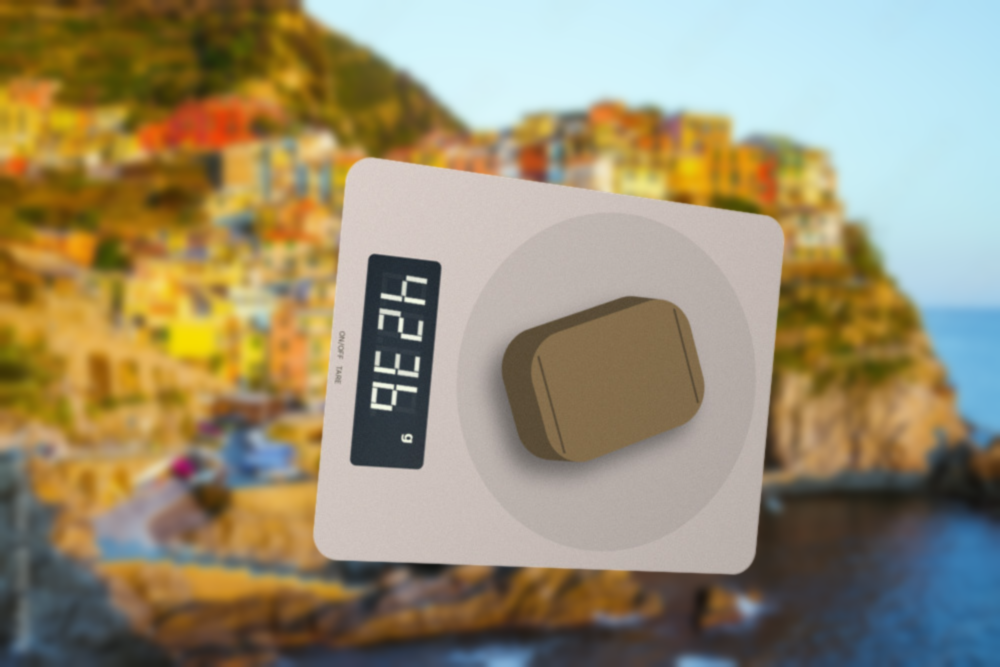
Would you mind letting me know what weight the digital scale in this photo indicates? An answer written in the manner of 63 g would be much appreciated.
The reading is 4236 g
